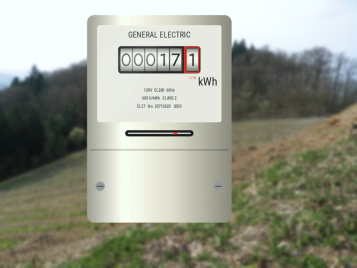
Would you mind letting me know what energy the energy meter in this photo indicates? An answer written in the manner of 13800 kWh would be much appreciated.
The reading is 17.1 kWh
